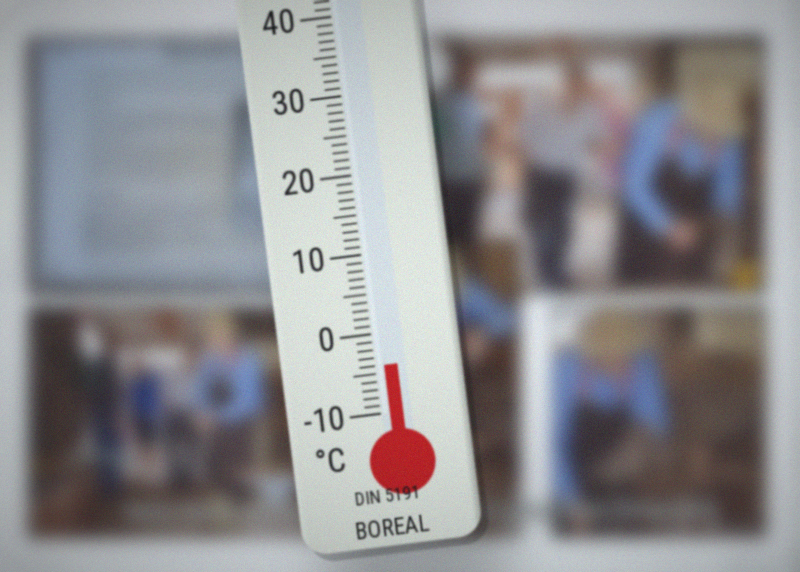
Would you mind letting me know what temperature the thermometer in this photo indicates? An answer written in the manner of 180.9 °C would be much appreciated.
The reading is -4 °C
